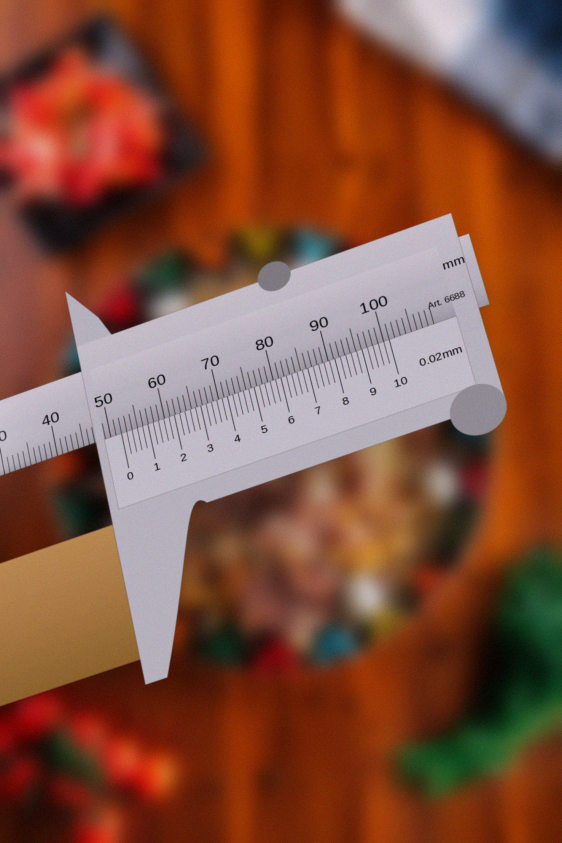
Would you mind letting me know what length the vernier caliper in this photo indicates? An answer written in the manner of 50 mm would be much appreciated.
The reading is 52.0 mm
